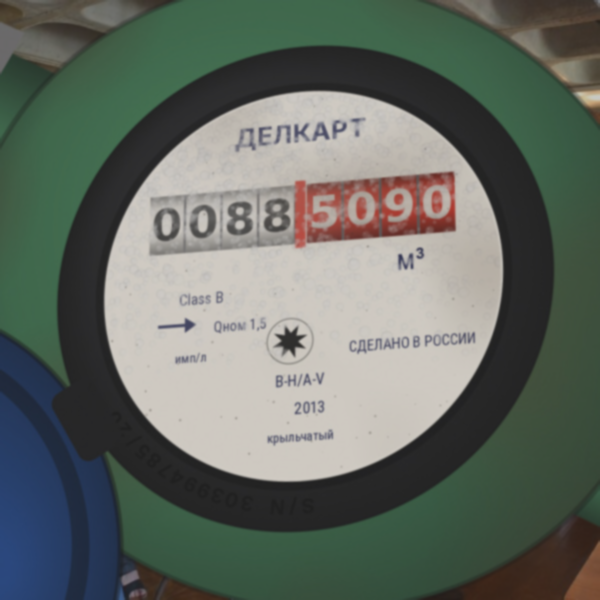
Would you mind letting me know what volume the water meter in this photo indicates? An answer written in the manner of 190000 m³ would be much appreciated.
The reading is 88.5090 m³
